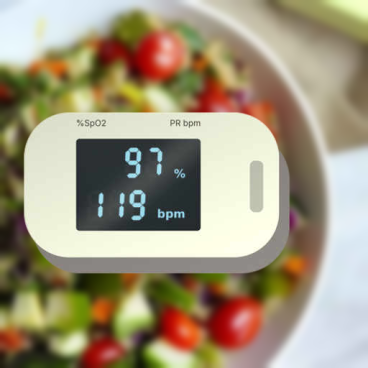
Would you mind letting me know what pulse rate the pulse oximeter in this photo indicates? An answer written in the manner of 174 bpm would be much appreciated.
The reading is 119 bpm
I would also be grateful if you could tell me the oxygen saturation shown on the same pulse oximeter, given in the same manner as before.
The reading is 97 %
